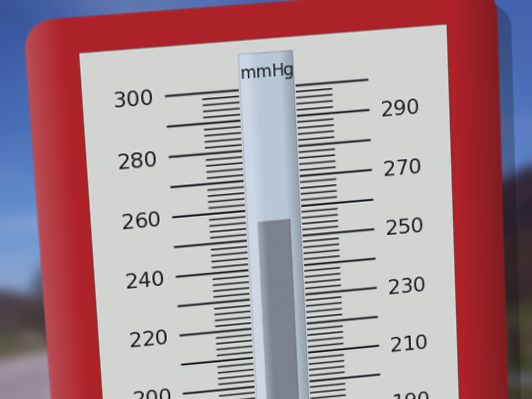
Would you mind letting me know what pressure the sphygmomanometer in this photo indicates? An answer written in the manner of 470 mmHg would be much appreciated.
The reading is 256 mmHg
